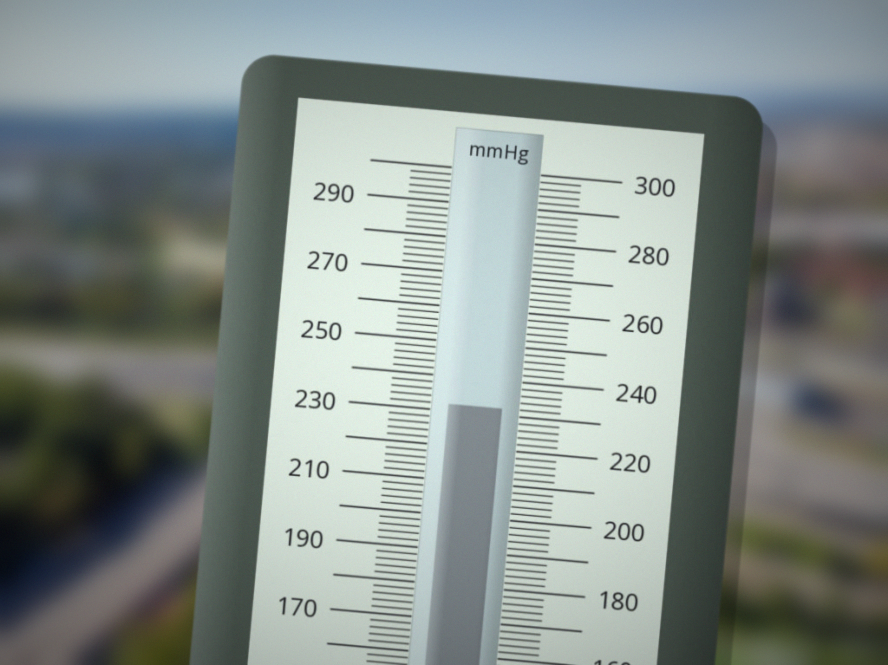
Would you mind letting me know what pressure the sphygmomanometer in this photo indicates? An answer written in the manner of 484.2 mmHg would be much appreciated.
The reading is 232 mmHg
